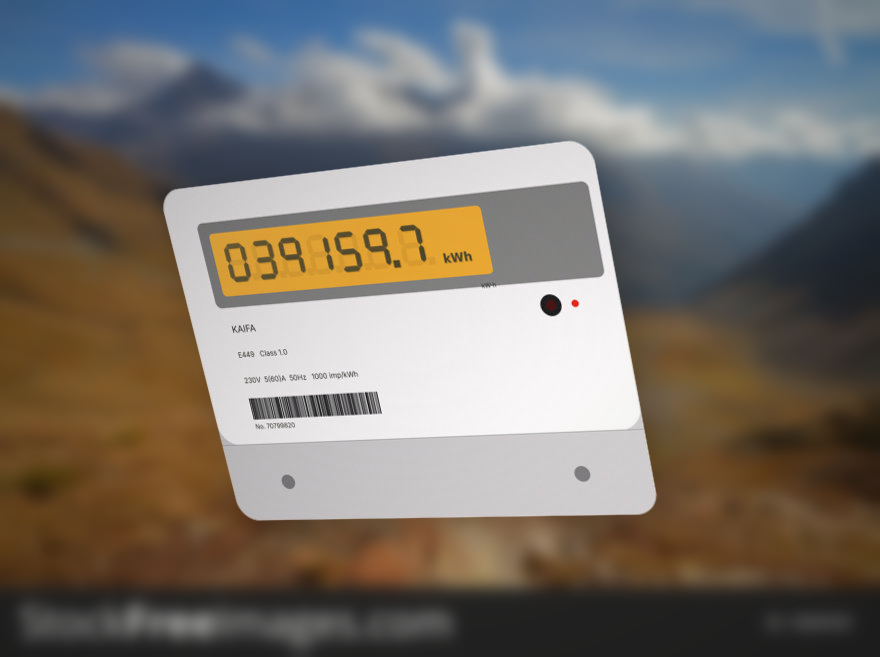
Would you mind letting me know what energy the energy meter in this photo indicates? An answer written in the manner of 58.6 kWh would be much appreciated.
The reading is 39159.7 kWh
